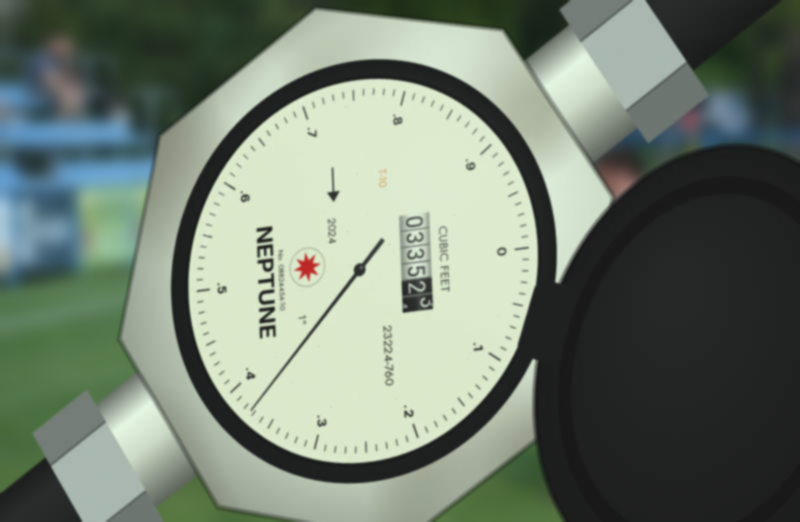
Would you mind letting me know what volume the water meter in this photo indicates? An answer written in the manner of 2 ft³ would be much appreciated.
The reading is 33523.37 ft³
